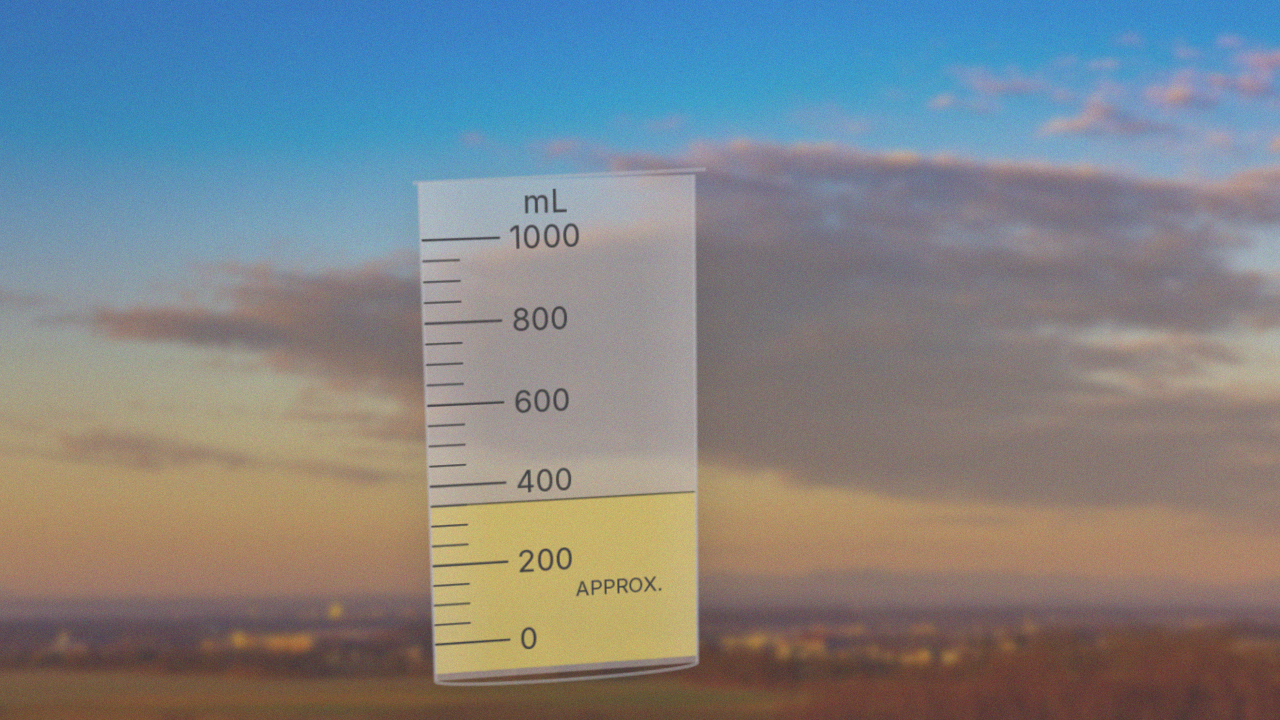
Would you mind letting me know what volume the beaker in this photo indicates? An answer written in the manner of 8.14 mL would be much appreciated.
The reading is 350 mL
